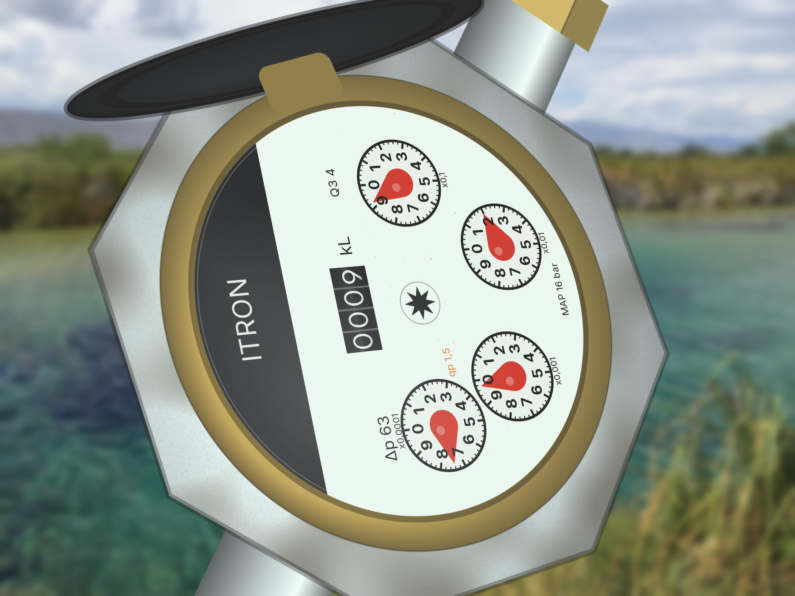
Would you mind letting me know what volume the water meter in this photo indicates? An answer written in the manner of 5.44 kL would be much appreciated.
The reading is 8.9197 kL
